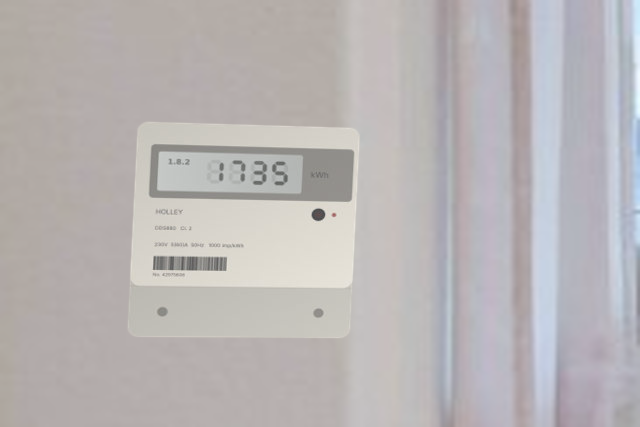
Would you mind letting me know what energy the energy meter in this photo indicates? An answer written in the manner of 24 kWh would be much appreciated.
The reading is 1735 kWh
